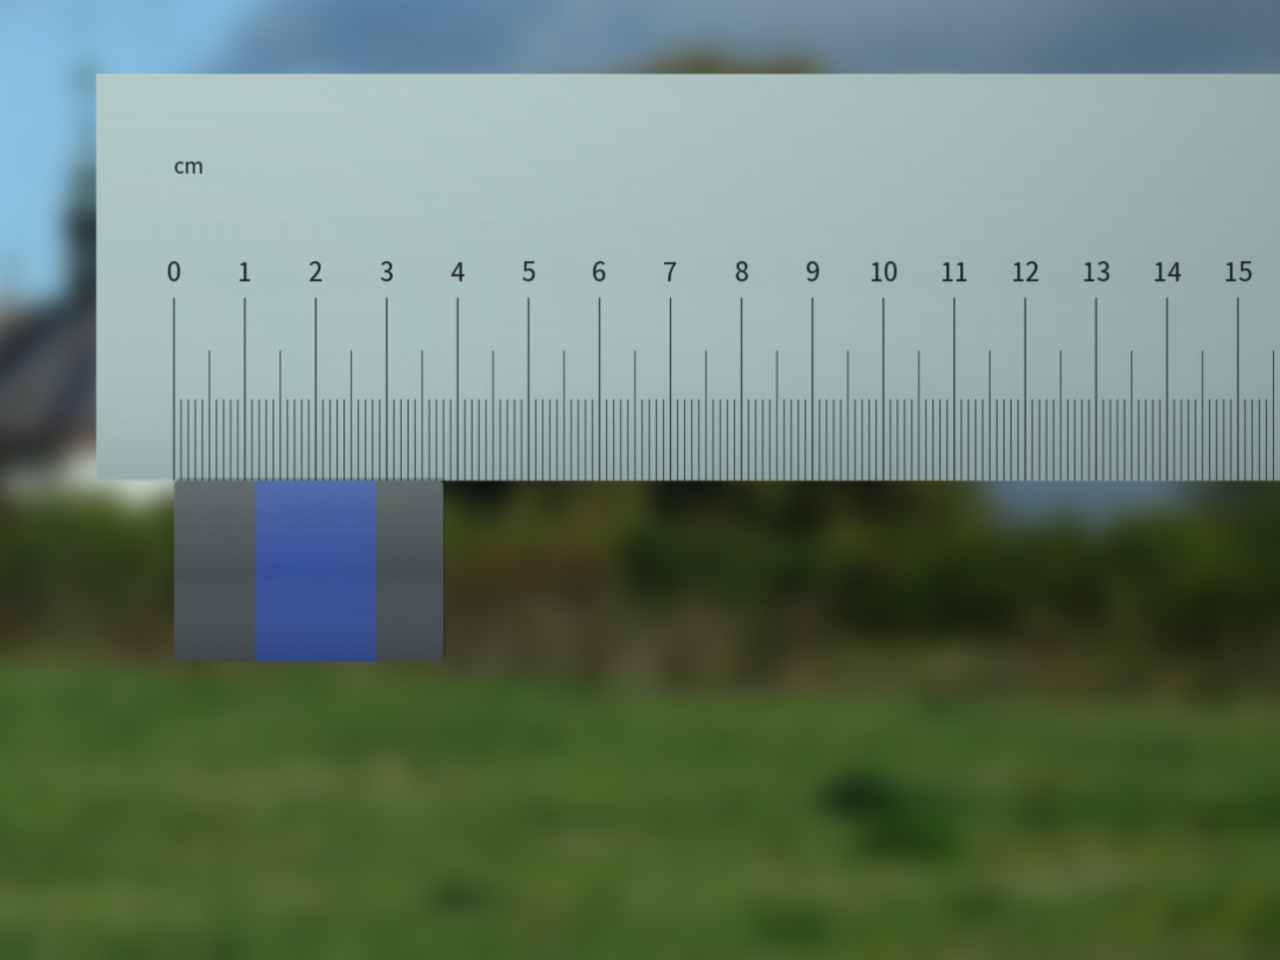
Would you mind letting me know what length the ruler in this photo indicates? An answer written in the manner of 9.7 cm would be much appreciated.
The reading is 3.8 cm
